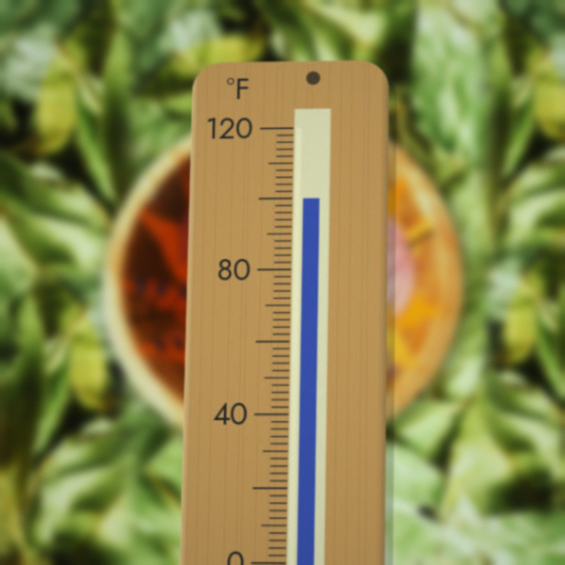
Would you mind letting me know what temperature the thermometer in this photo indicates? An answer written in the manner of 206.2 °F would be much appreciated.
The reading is 100 °F
